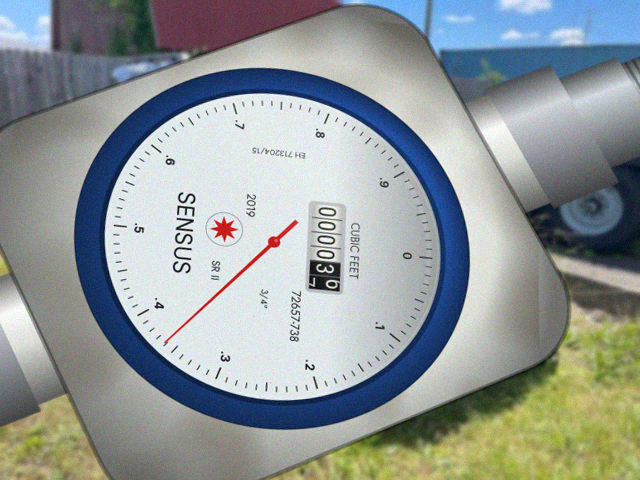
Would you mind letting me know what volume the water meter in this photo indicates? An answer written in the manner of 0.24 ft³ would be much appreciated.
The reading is 36.36 ft³
